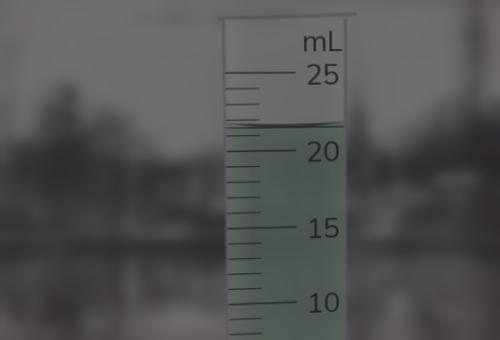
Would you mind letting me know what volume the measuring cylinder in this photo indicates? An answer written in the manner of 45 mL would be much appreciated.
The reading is 21.5 mL
